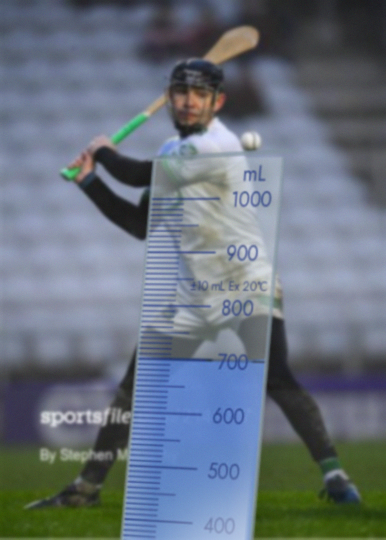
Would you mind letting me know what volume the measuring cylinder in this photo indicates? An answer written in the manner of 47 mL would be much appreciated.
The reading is 700 mL
